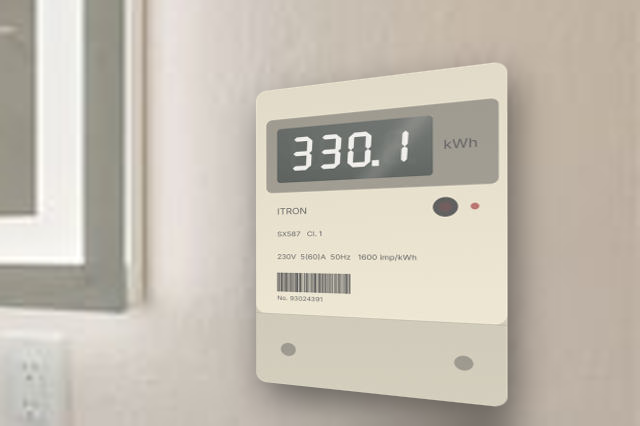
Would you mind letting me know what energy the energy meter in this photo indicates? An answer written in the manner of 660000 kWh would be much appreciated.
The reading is 330.1 kWh
